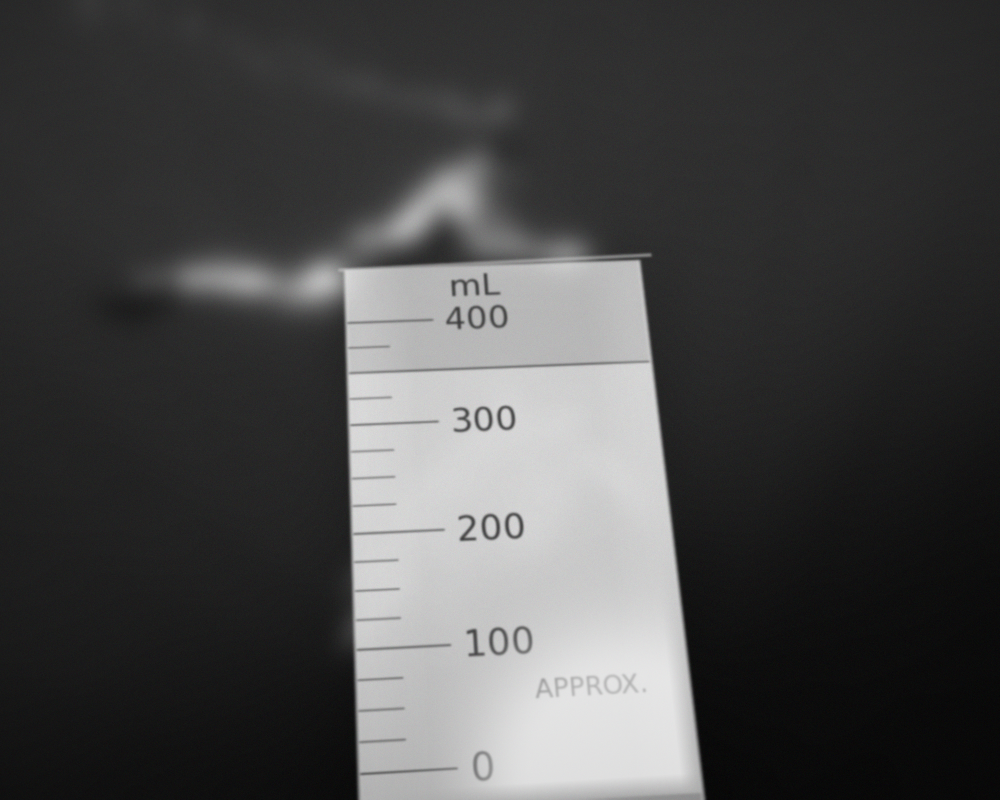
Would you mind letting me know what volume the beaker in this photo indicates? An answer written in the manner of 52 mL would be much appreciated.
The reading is 350 mL
